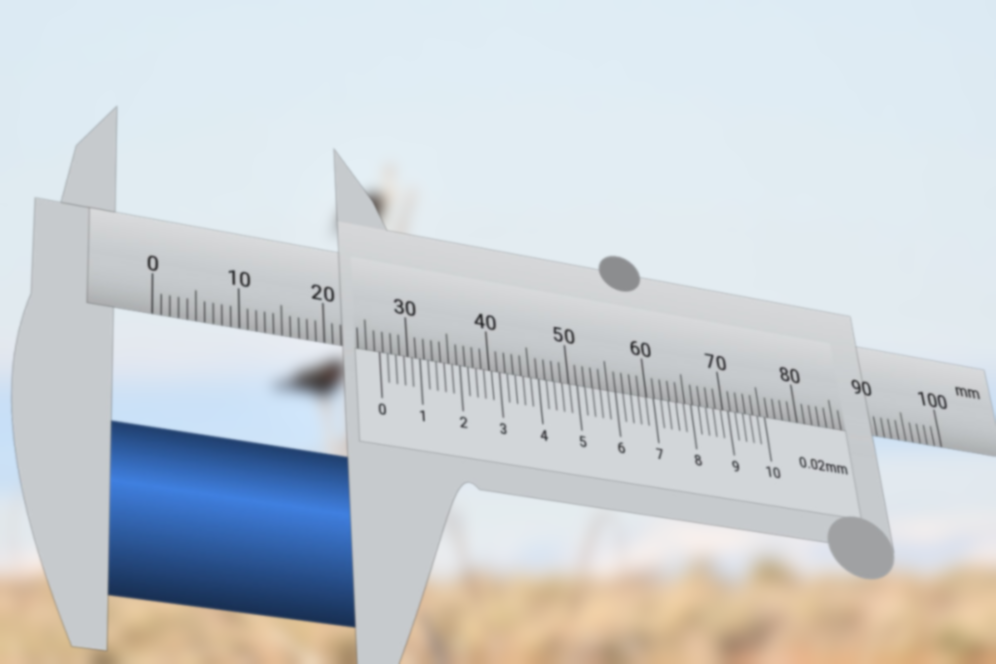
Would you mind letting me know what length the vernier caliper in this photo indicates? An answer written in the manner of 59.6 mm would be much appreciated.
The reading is 26.6 mm
